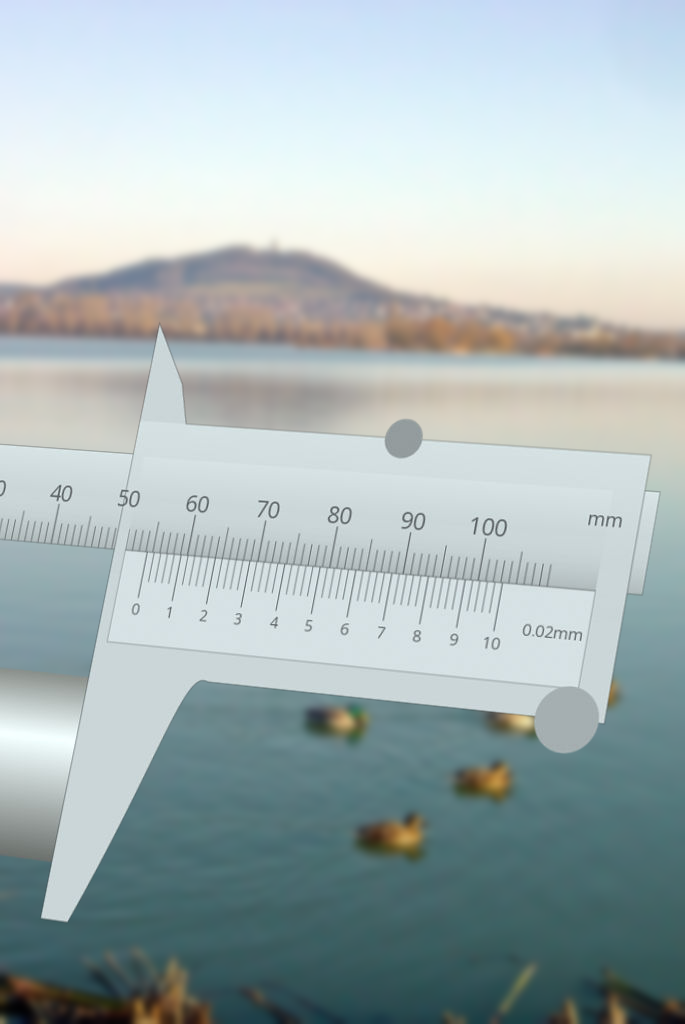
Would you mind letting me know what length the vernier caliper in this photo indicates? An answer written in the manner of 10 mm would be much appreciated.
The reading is 54.2 mm
